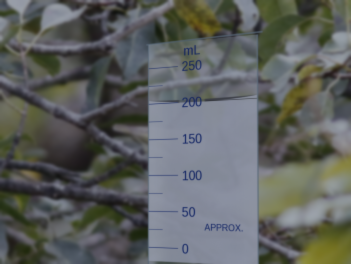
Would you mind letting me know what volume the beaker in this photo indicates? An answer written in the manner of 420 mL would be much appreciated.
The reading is 200 mL
